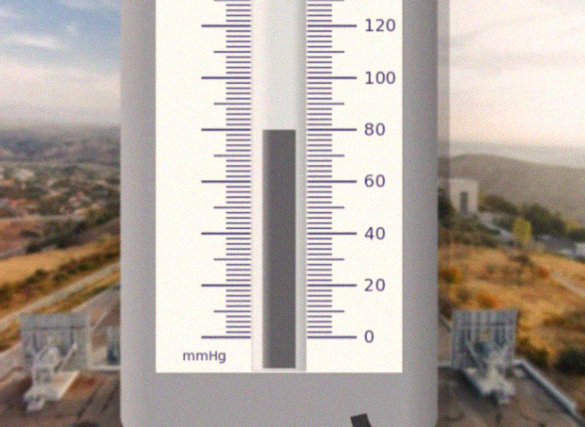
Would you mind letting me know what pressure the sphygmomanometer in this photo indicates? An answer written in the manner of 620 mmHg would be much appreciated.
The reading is 80 mmHg
